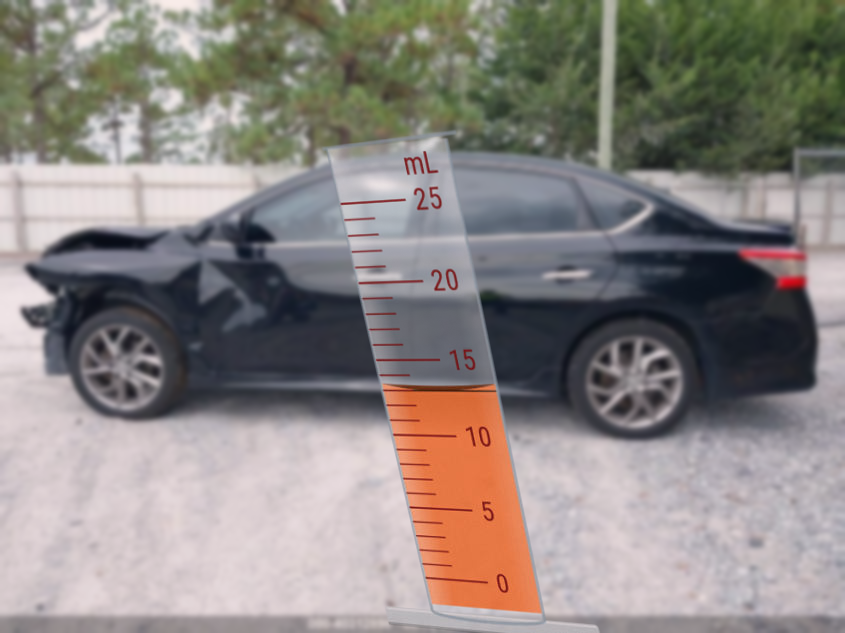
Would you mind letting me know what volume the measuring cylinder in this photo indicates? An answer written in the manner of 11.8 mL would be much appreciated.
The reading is 13 mL
